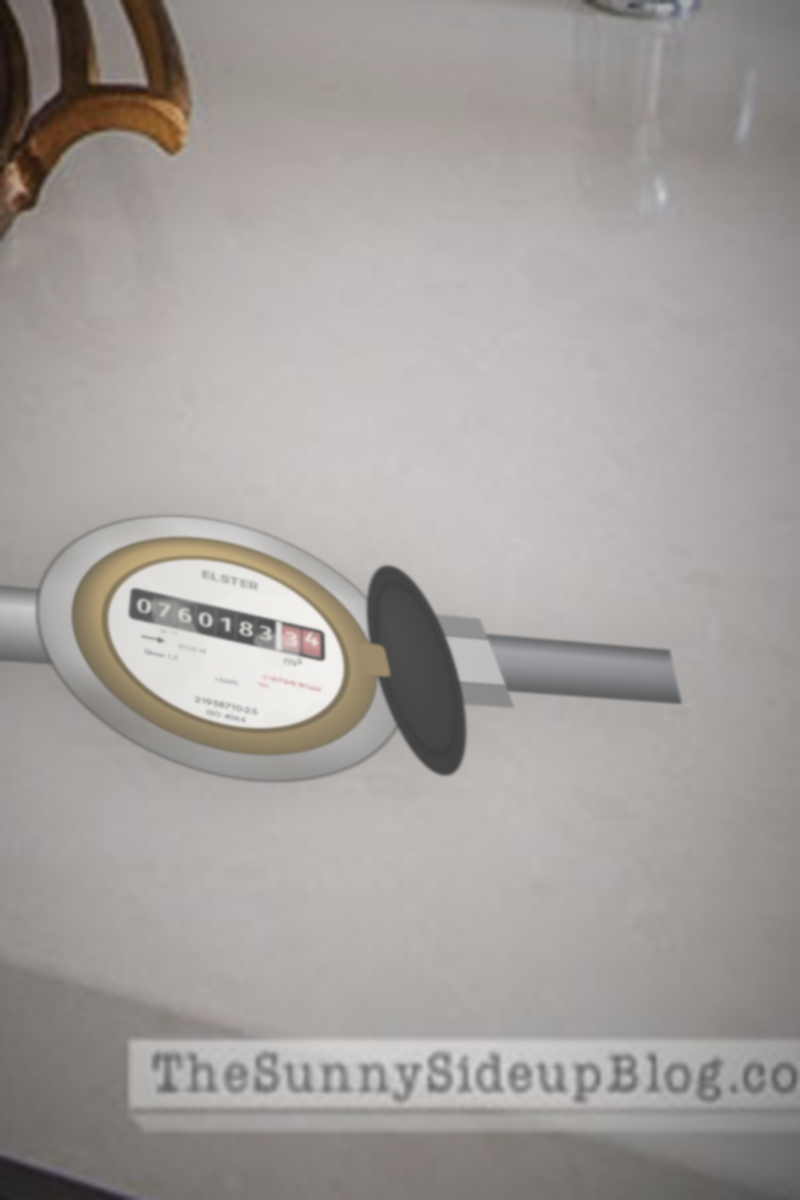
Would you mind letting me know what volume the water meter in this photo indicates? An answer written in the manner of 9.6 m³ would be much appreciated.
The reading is 760183.34 m³
